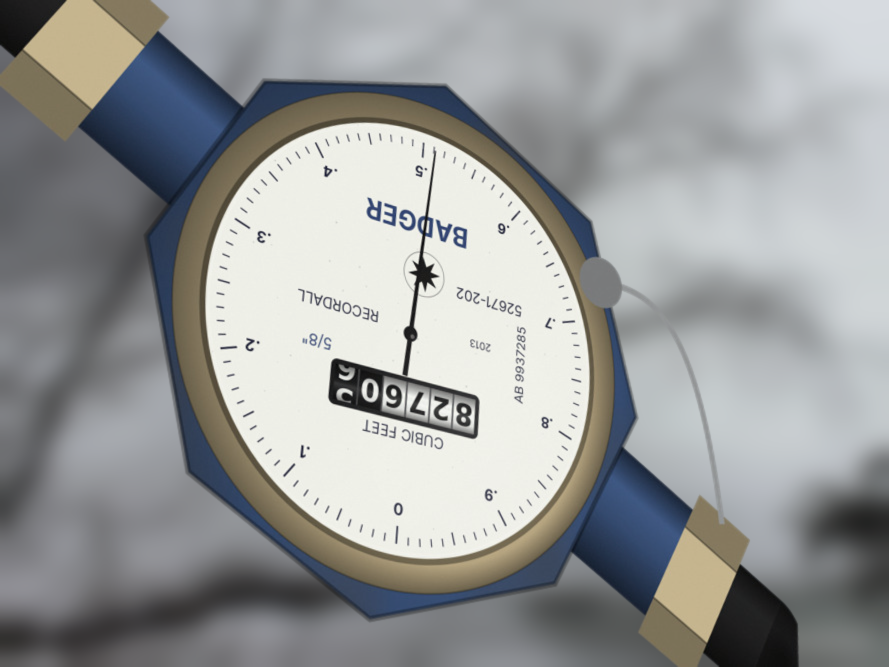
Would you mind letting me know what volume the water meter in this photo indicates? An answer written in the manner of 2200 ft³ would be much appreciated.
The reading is 827605.51 ft³
